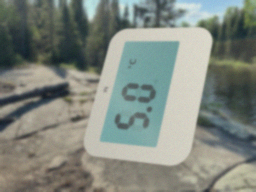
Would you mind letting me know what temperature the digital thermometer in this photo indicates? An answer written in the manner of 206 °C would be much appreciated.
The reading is 5.0 °C
